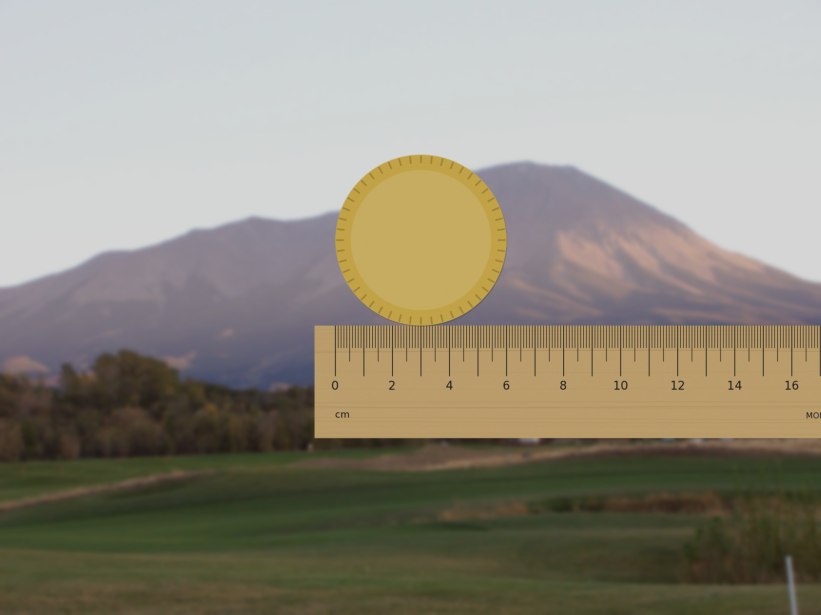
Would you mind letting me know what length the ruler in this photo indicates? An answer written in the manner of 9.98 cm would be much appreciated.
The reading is 6 cm
